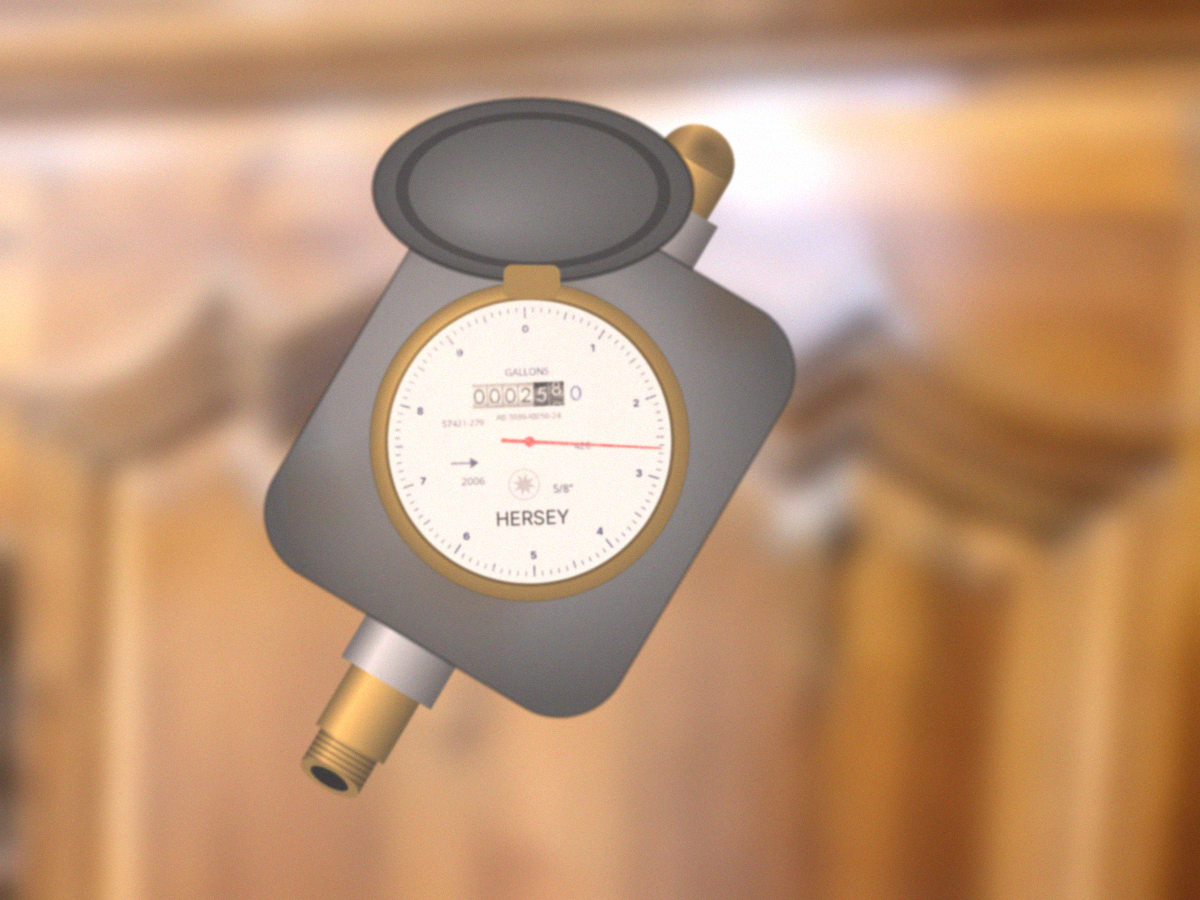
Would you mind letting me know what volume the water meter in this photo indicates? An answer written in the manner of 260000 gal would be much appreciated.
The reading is 2582.6 gal
